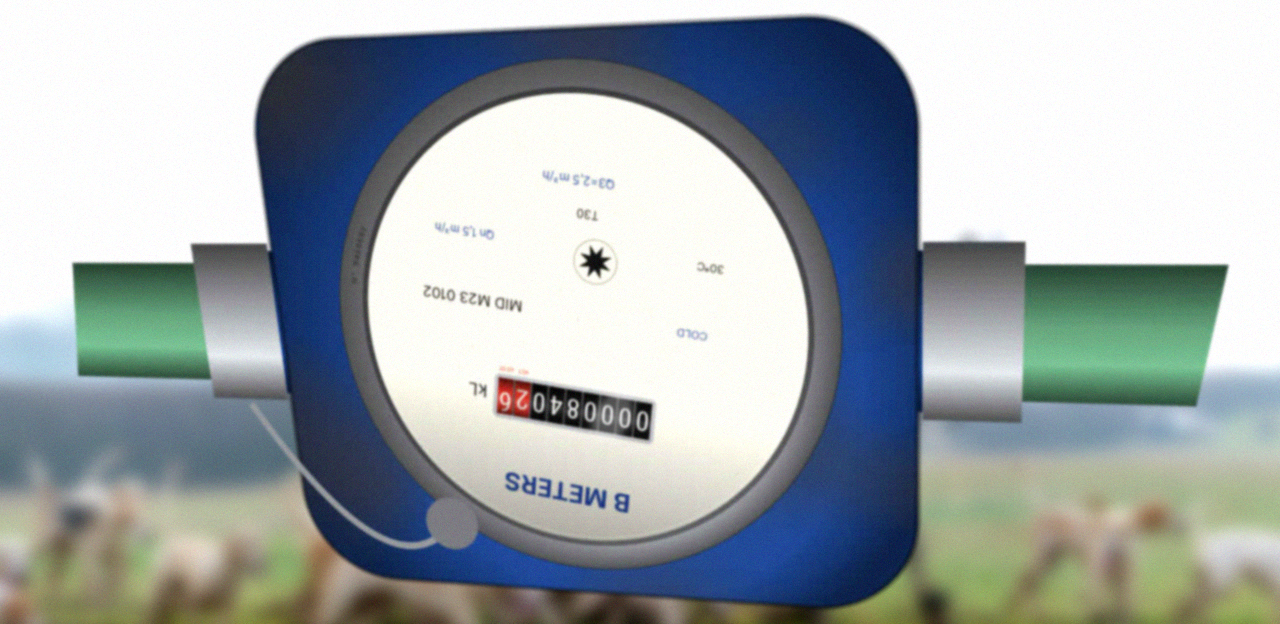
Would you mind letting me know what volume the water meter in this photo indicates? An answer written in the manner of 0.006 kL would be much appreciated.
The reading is 840.26 kL
